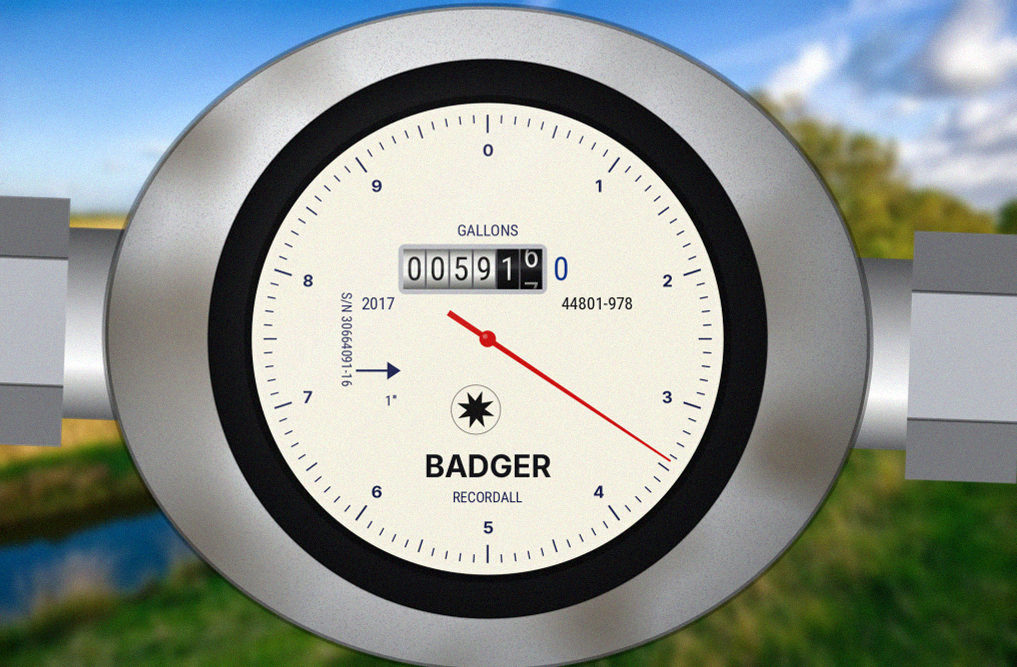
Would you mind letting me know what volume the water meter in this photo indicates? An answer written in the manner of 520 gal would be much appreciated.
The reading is 59163.4 gal
